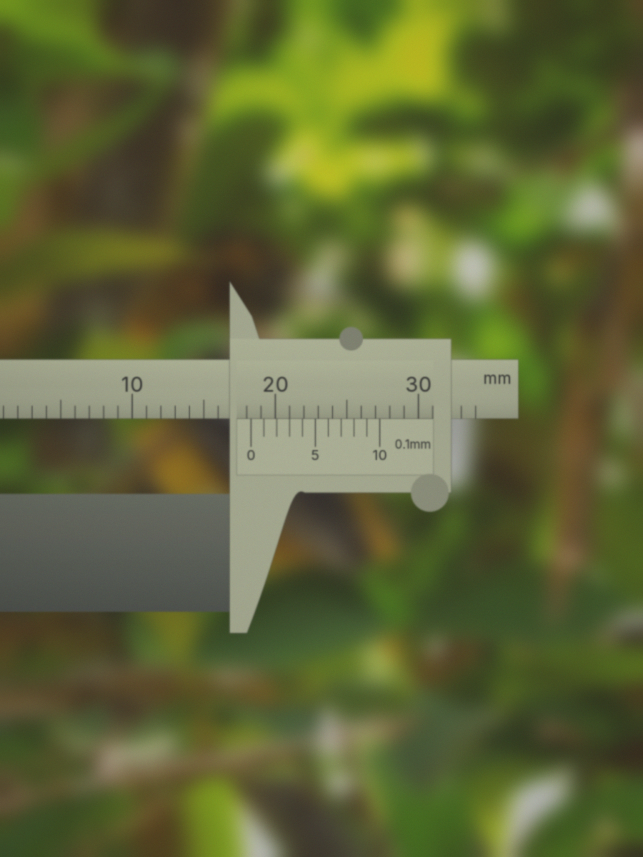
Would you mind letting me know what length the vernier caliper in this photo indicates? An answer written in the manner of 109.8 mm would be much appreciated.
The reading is 18.3 mm
